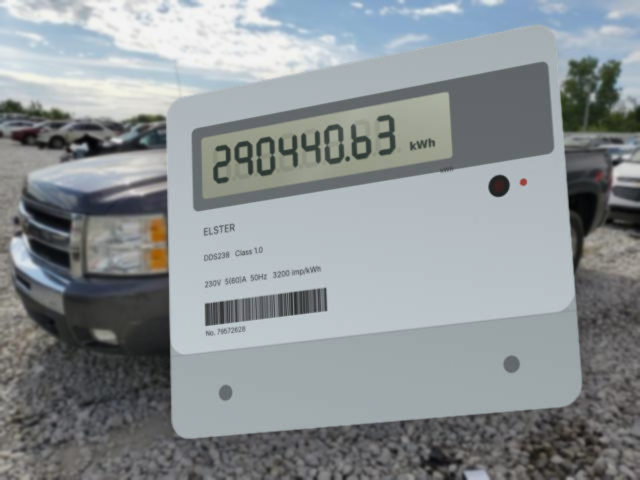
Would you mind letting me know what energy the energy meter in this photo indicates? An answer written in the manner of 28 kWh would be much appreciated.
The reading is 290440.63 kWh
